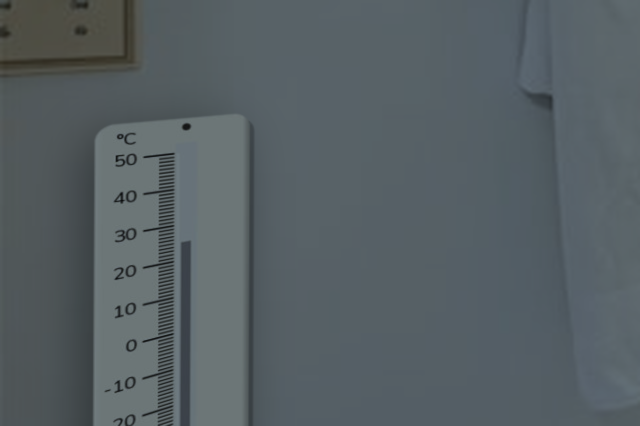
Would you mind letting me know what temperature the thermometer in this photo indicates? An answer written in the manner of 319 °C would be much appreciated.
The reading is 25 °C
